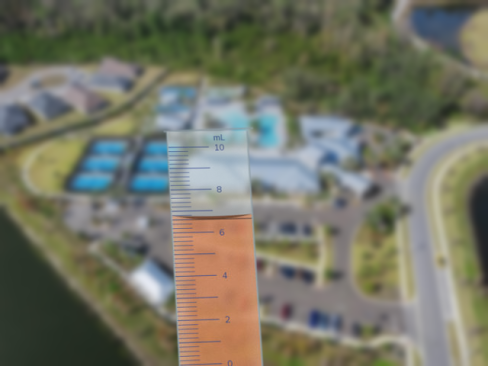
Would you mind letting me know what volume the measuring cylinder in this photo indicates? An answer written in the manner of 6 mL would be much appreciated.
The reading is 6.6 mL
